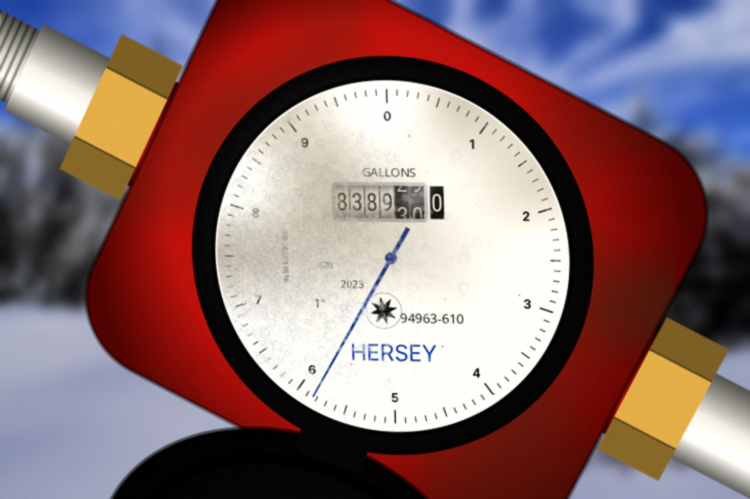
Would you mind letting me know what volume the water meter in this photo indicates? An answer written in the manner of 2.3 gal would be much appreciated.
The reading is 8389295.8 gal
